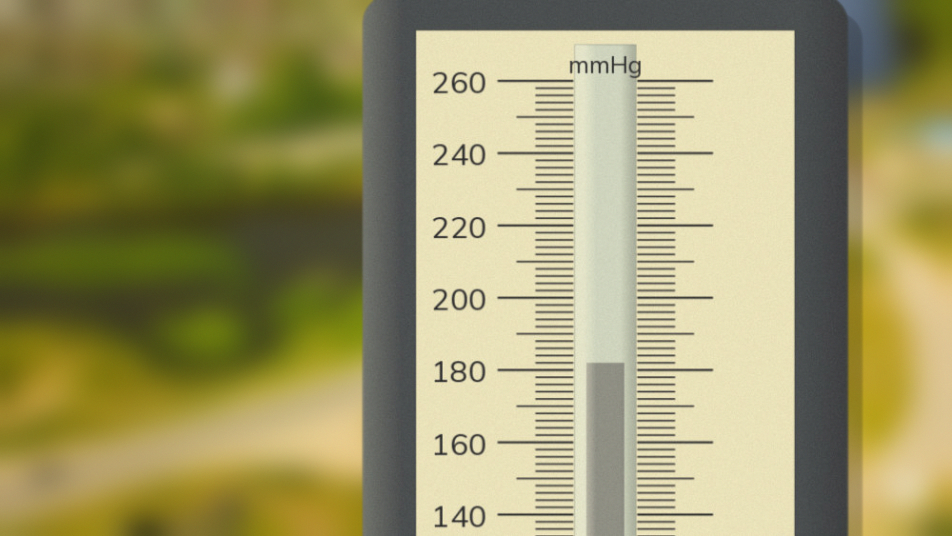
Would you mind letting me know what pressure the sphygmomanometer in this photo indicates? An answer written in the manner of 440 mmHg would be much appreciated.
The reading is 182 mmHg
